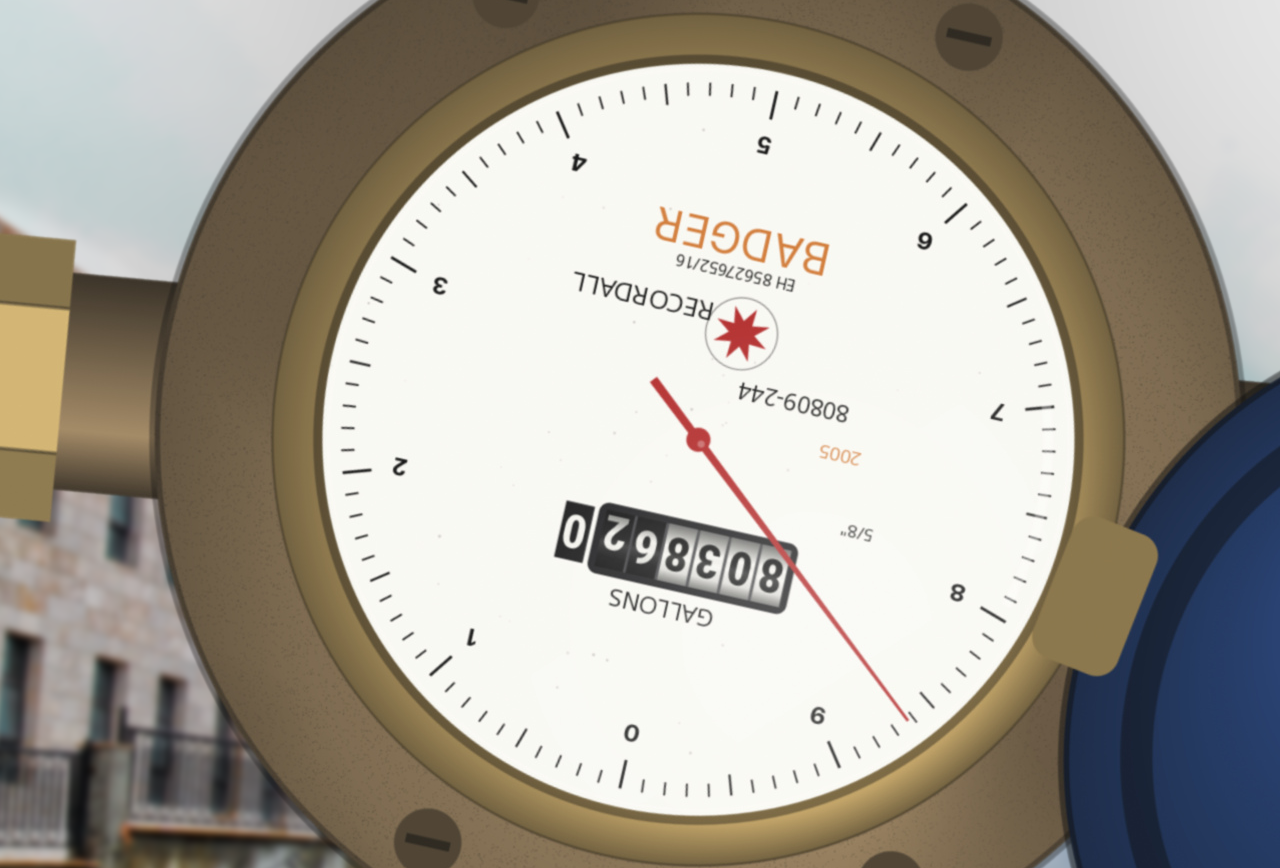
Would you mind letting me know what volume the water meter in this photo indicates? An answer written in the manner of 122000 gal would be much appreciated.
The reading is 8038618.6 gal
